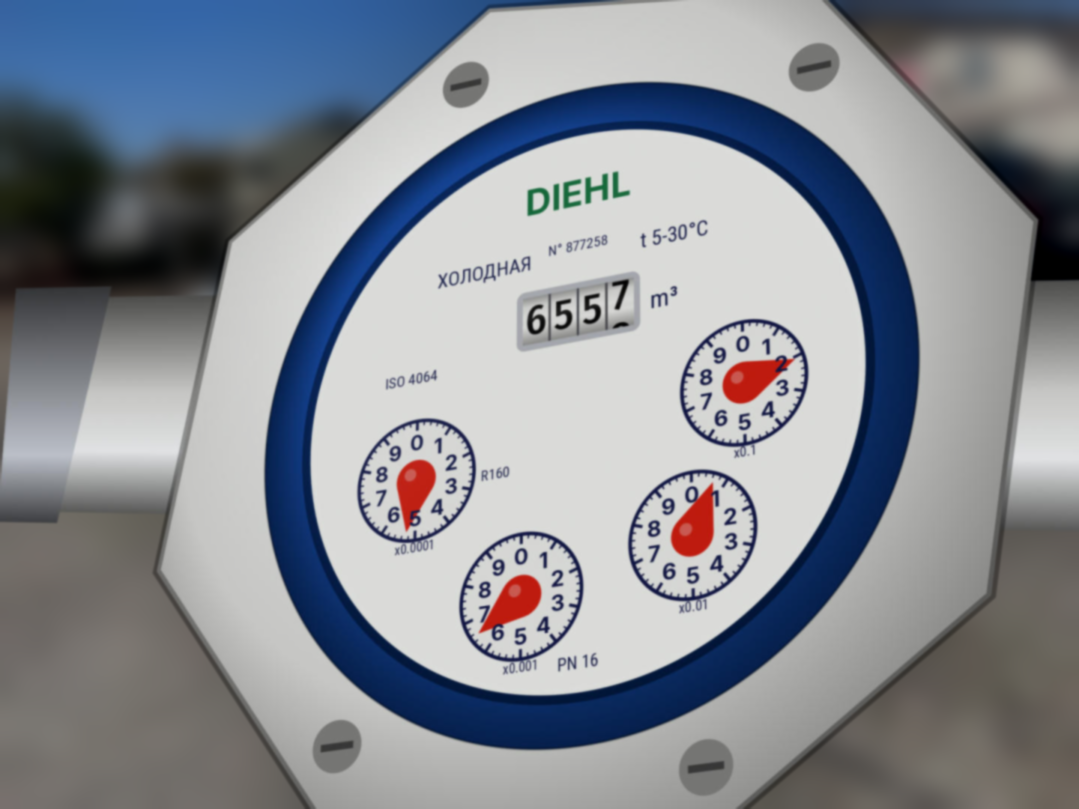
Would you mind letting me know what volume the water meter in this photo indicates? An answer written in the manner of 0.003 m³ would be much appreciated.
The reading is 6557.2065 m³
